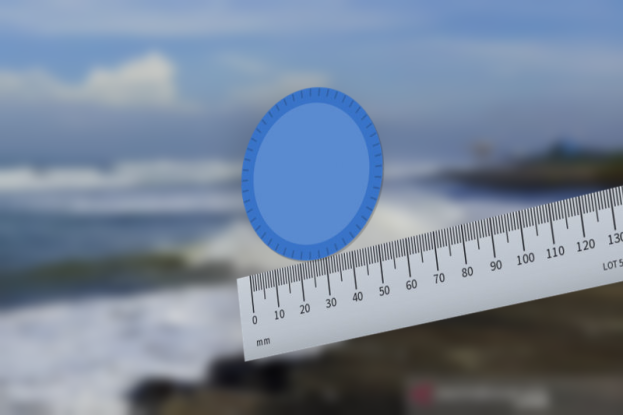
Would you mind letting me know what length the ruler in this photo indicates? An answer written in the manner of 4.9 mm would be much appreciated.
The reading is 55 mm
